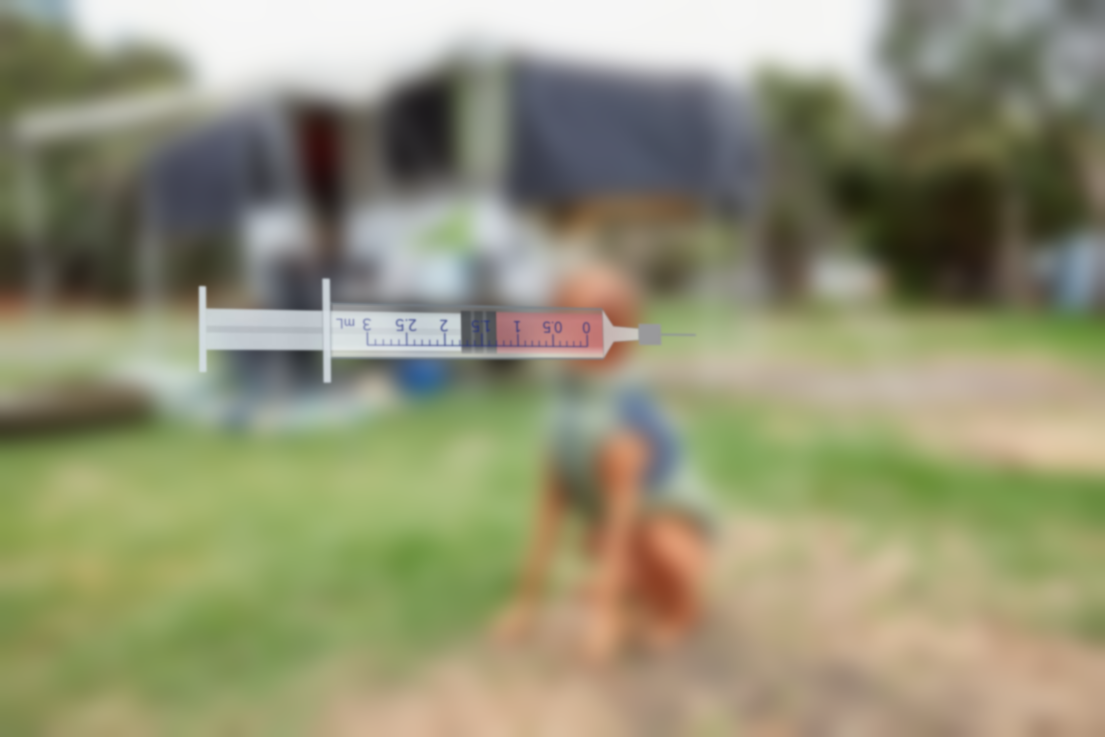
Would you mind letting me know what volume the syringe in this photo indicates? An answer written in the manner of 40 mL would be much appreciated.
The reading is 1.3 mL
